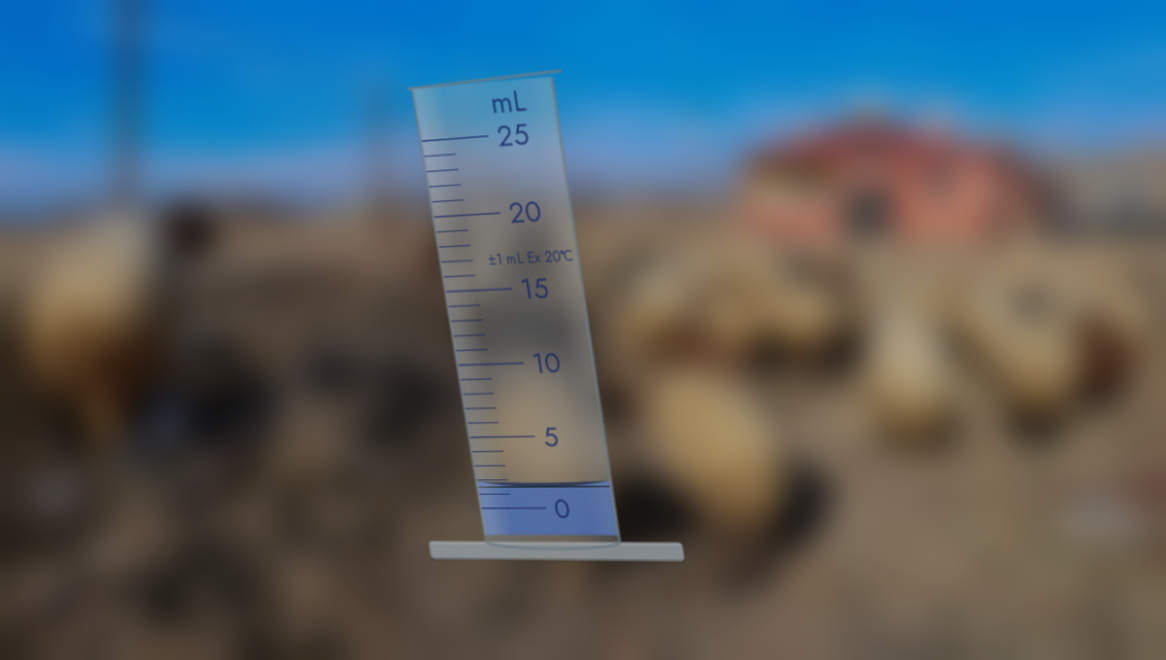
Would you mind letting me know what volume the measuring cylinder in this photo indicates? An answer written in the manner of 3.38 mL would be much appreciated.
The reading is 1.5 mL
